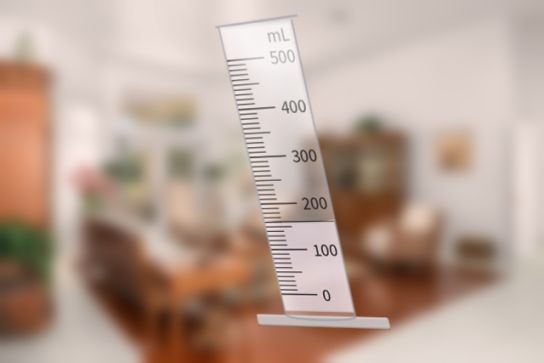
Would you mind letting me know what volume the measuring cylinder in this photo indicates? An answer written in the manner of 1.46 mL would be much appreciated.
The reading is 160 mL
